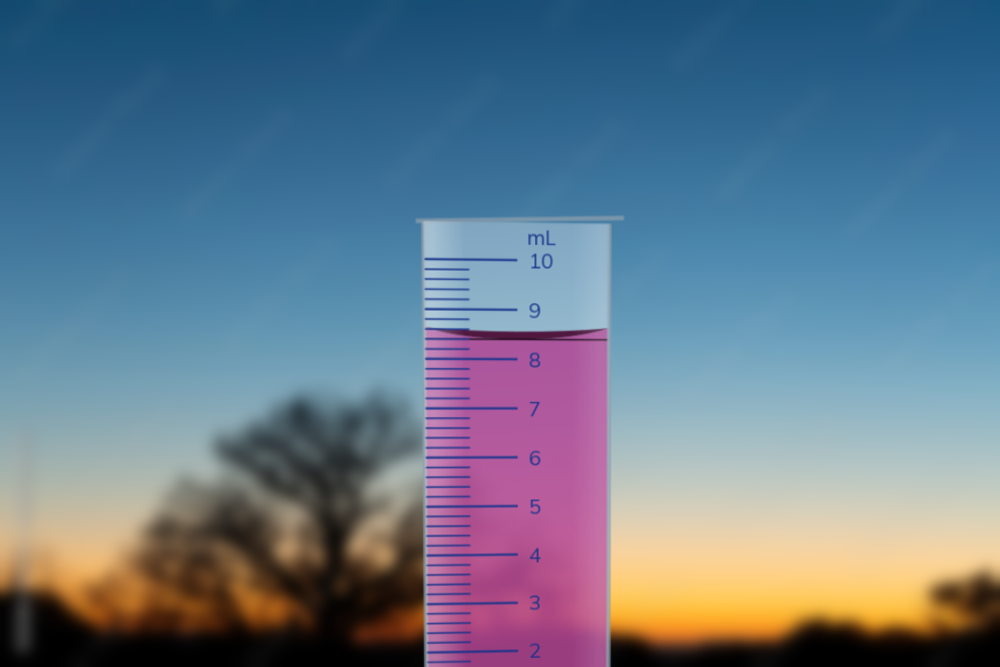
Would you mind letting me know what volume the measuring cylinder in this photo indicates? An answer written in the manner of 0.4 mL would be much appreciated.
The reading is 8.4 mL
